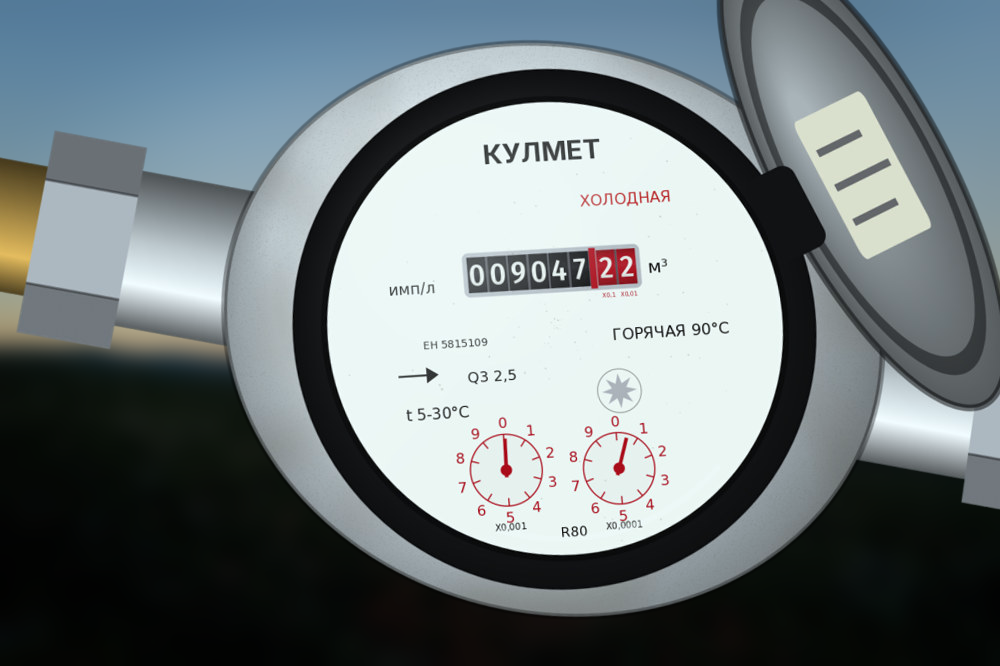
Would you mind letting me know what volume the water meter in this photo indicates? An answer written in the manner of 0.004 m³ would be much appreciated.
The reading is 9047.2200 m³
